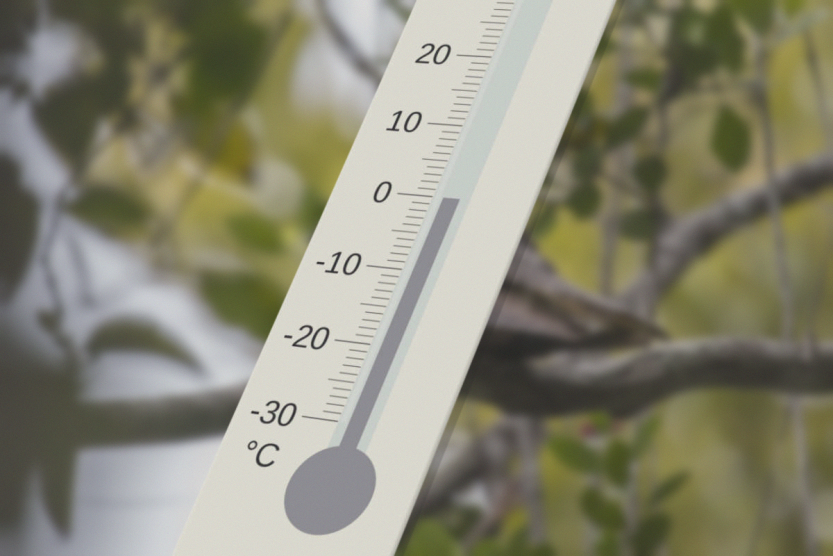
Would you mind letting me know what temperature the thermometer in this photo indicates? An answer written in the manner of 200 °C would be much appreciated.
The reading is 0 °C
